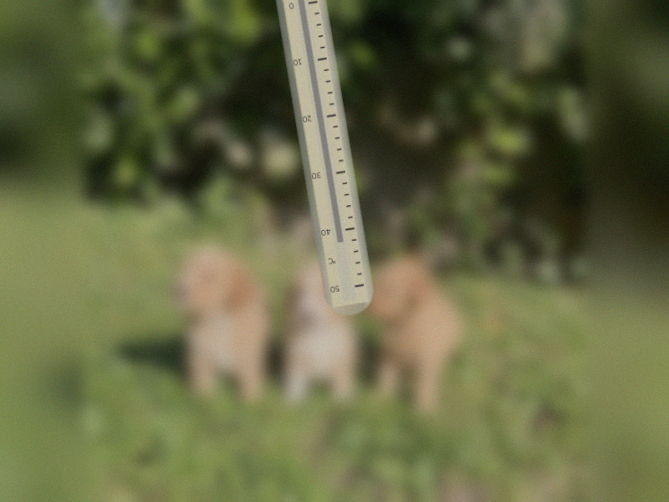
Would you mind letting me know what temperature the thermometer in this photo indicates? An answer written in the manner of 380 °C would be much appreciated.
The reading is 42 °C
